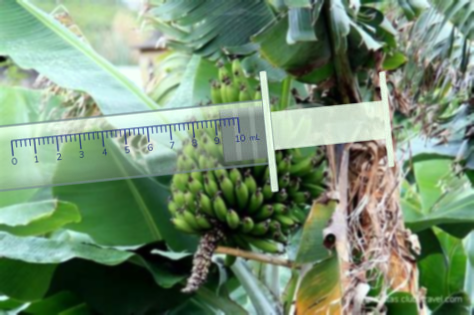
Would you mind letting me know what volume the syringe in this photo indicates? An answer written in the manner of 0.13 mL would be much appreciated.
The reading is 9.2 mL
